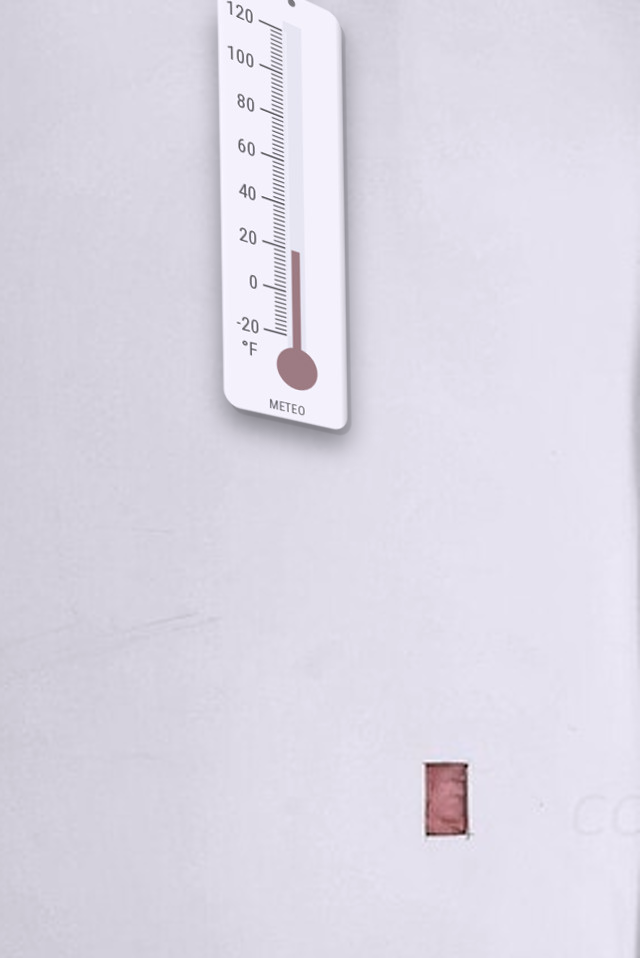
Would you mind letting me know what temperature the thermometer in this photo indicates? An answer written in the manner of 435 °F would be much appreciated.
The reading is 20 °F
